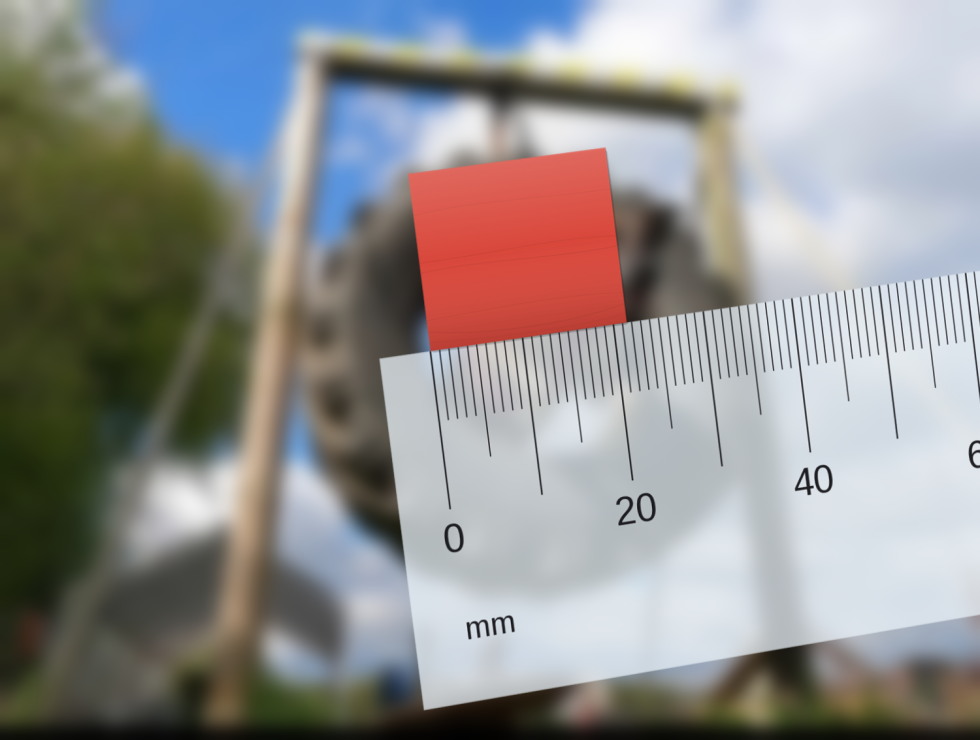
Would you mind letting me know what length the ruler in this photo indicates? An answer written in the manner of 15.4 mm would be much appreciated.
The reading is 21.5 mm
